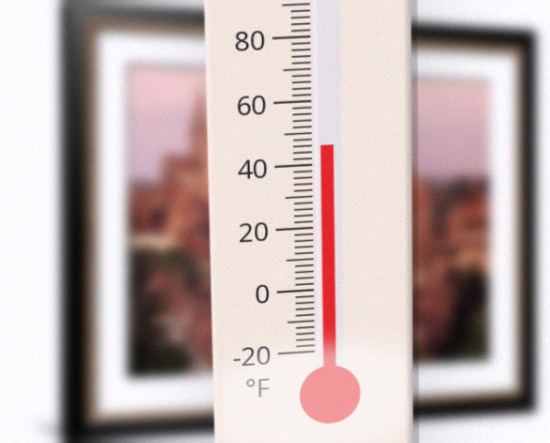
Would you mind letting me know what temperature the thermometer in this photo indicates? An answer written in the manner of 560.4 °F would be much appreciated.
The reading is 46 °F
